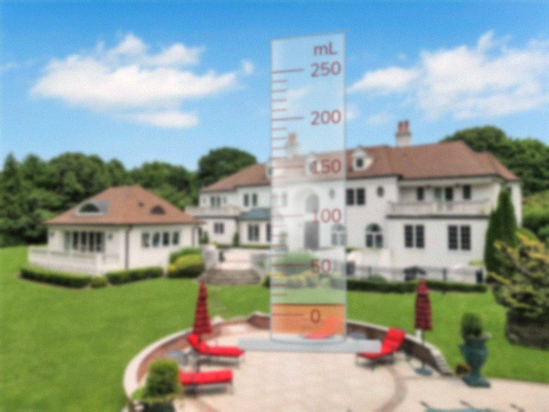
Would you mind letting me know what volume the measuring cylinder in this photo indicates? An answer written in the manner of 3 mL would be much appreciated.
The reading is 10 mL
